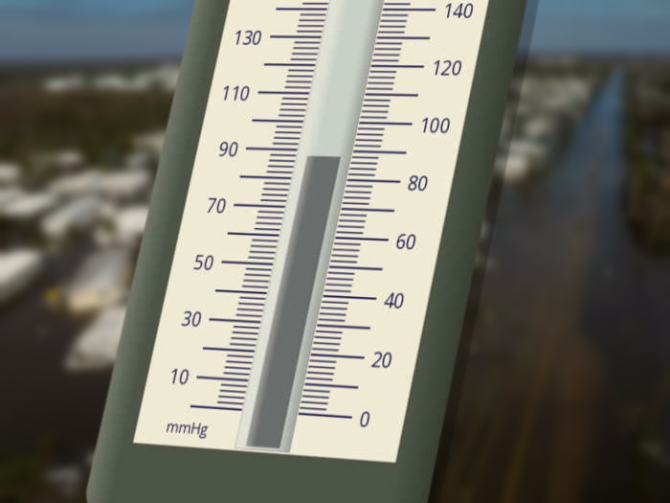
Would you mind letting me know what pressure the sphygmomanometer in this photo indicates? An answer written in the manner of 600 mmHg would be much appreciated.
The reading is 88 mmHg
